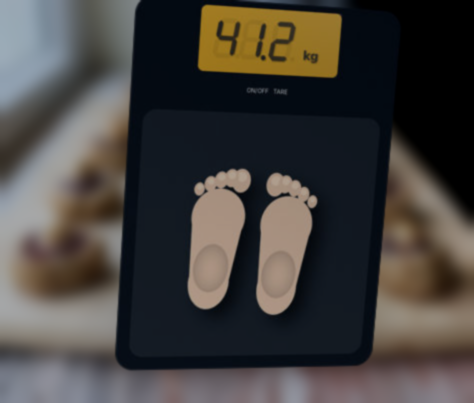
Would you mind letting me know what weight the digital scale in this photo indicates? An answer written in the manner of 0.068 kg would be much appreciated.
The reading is 41.2 kg
